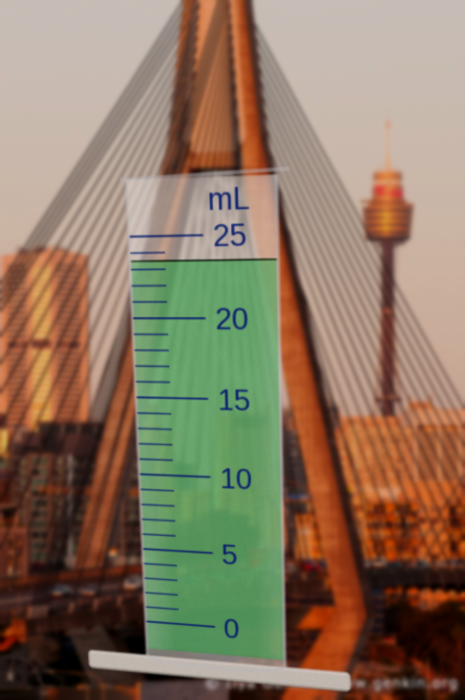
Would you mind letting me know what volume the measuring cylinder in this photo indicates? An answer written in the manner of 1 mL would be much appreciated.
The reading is 23.5 mL
